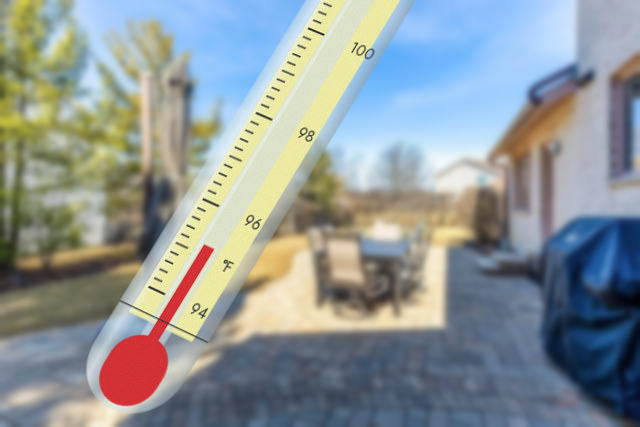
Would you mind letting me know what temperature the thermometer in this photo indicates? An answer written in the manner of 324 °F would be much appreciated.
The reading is 95.2 °F
